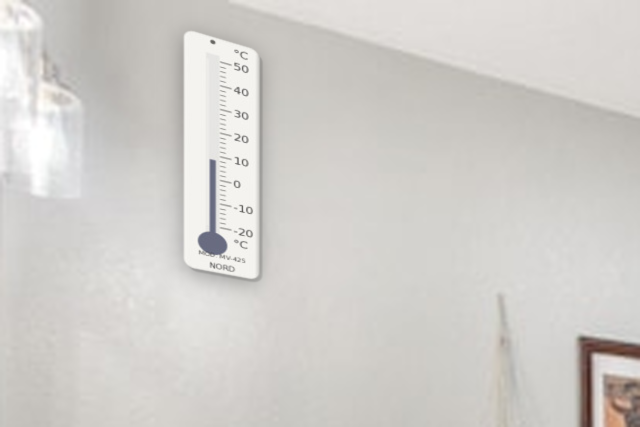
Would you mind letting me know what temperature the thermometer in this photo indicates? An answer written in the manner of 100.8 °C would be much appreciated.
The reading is 8 °C
